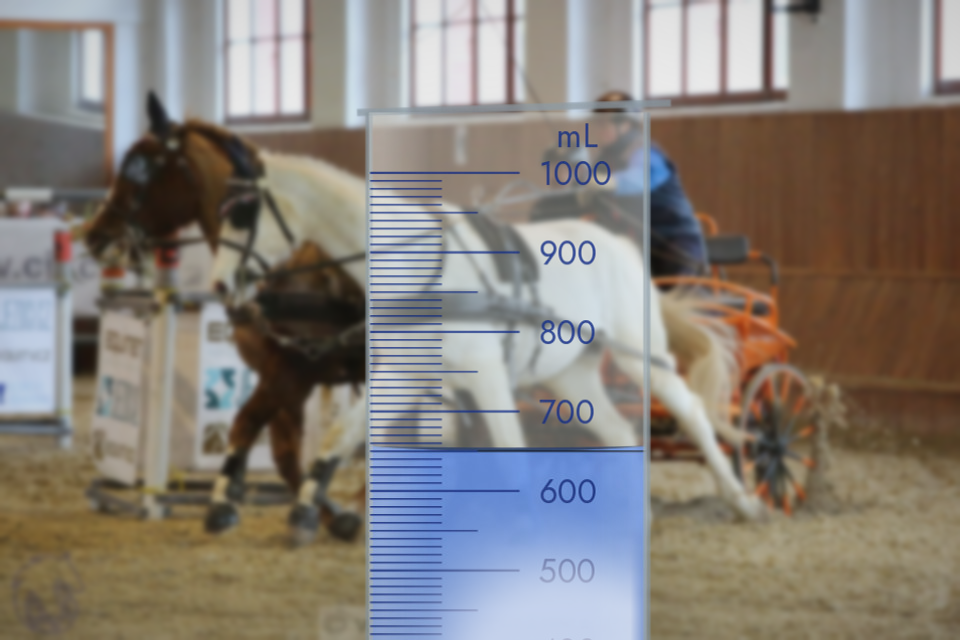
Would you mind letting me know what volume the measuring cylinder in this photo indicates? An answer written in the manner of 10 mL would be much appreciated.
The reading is 650 mL
